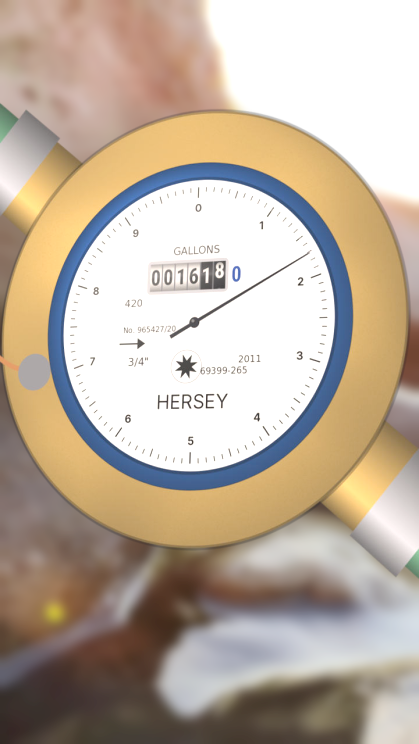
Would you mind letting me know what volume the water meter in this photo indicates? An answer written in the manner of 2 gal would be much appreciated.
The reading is 16181.7 gal
